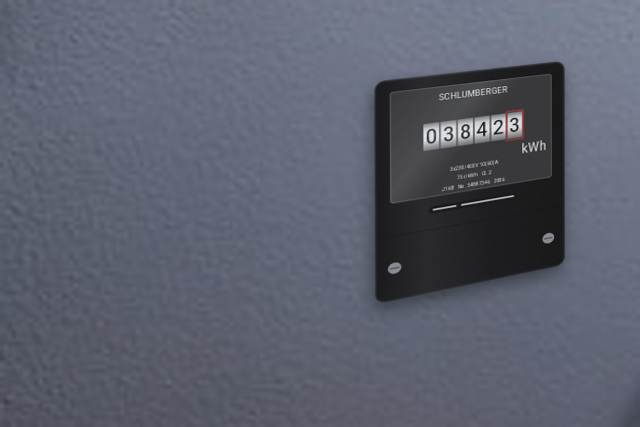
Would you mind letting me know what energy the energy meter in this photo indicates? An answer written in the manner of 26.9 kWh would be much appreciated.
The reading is 3842.3 kWh
